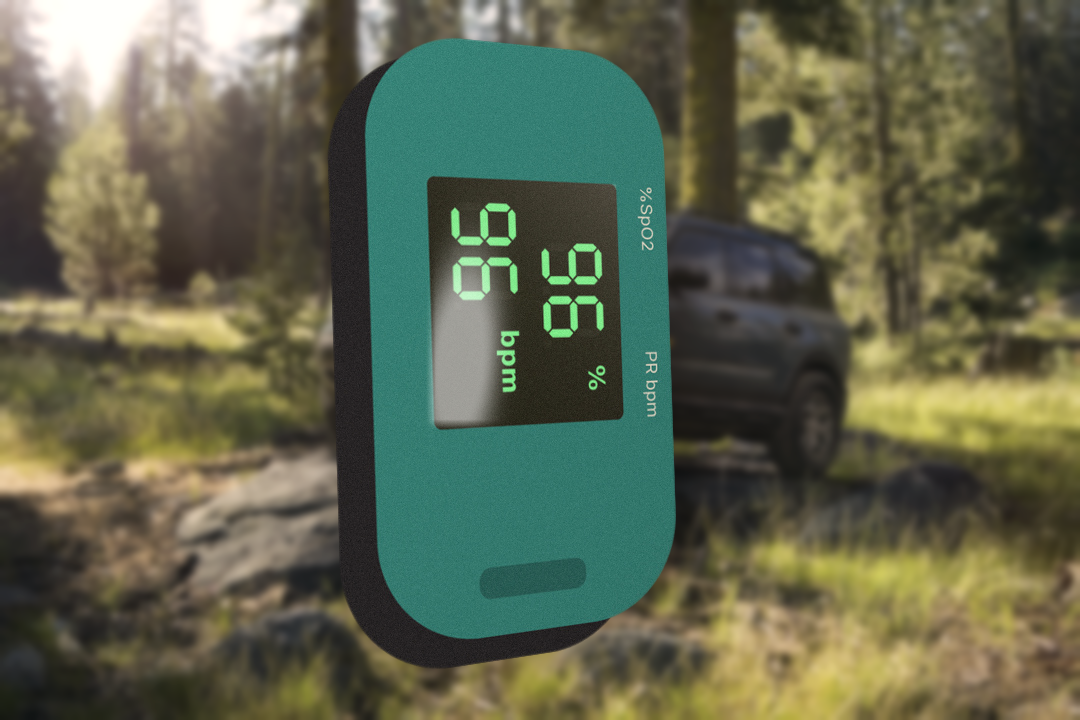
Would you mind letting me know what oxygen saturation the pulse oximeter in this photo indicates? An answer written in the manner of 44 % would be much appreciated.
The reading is 96 %
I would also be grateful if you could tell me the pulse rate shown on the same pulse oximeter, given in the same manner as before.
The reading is 96 bpm
